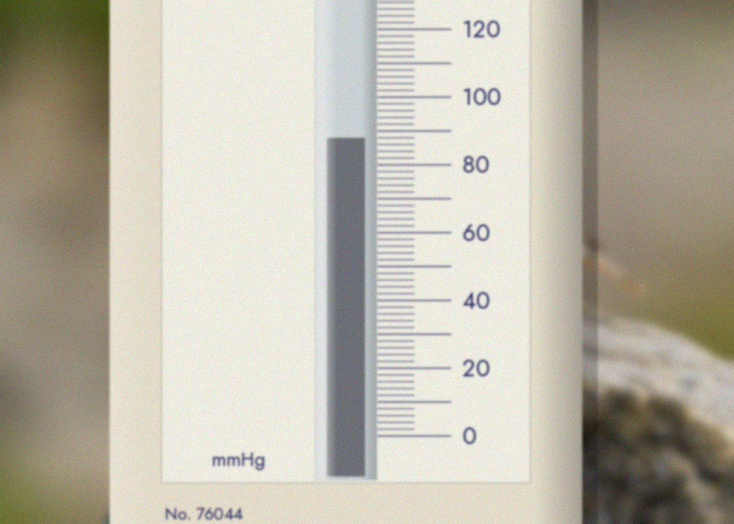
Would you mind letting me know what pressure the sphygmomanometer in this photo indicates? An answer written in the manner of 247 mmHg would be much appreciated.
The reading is 88 mmHg
